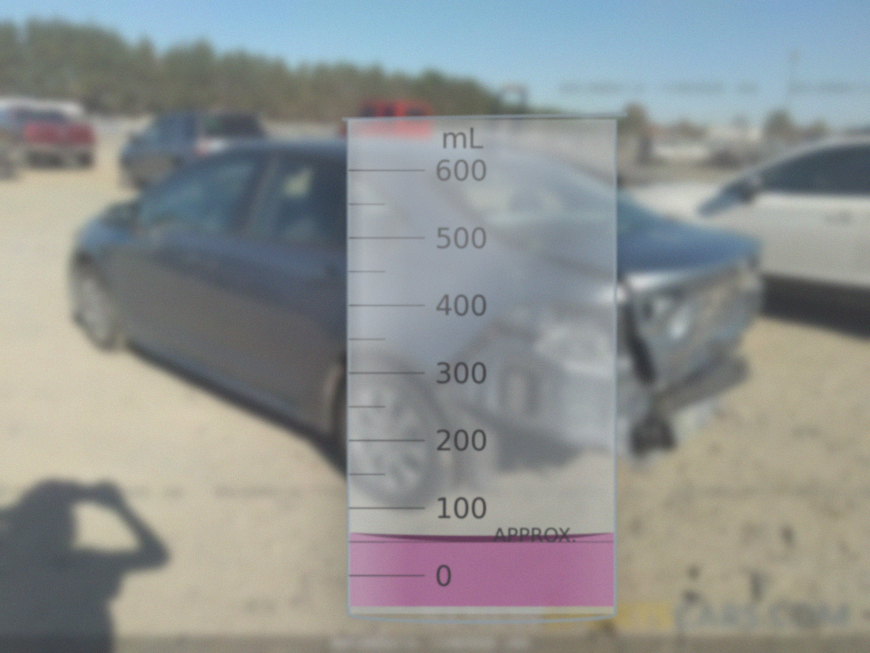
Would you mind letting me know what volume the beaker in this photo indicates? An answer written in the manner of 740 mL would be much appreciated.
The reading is 50 mL
